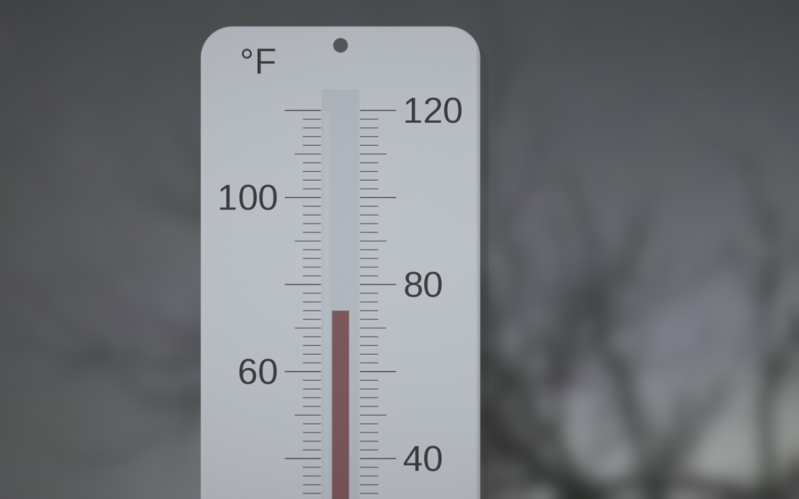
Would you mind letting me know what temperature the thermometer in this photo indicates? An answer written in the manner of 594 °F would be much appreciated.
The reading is 74 °F
